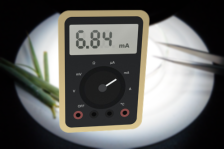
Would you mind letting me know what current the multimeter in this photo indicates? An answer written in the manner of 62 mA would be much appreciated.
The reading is 6.84 mA
